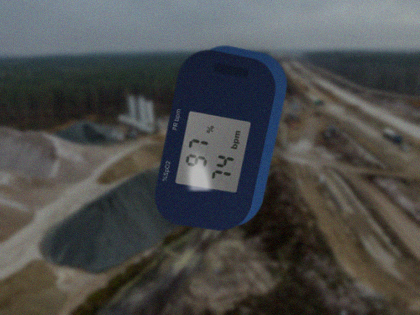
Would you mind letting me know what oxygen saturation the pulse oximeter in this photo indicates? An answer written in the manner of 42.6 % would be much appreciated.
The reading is 97 %
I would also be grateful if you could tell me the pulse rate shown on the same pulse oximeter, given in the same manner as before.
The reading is 74 bpm
